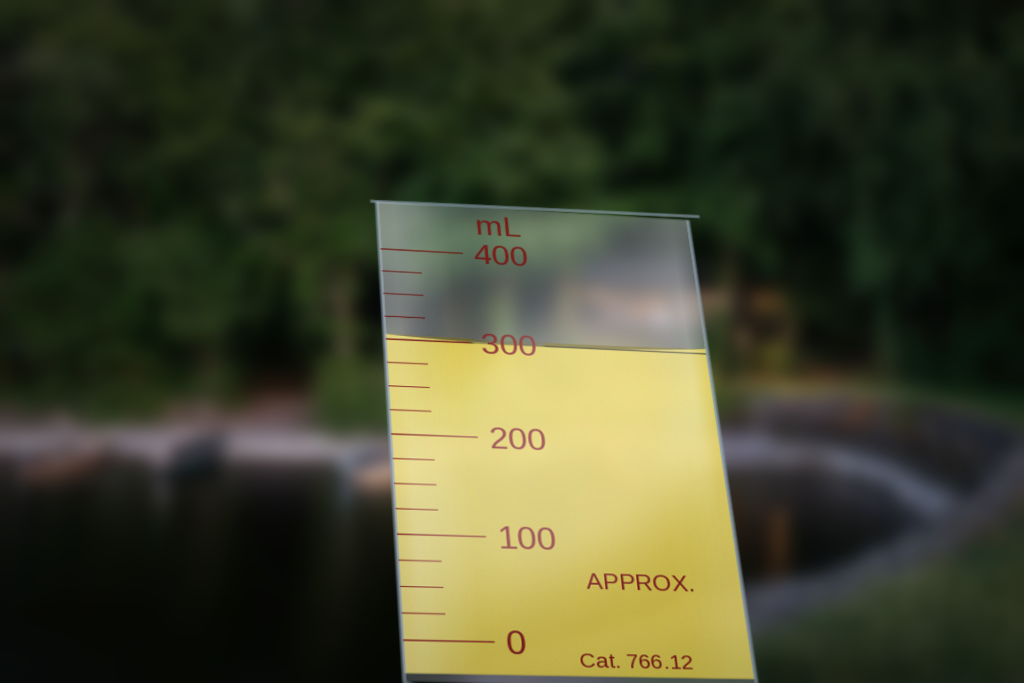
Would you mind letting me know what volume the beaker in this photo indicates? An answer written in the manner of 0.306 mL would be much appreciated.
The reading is 300 mL
